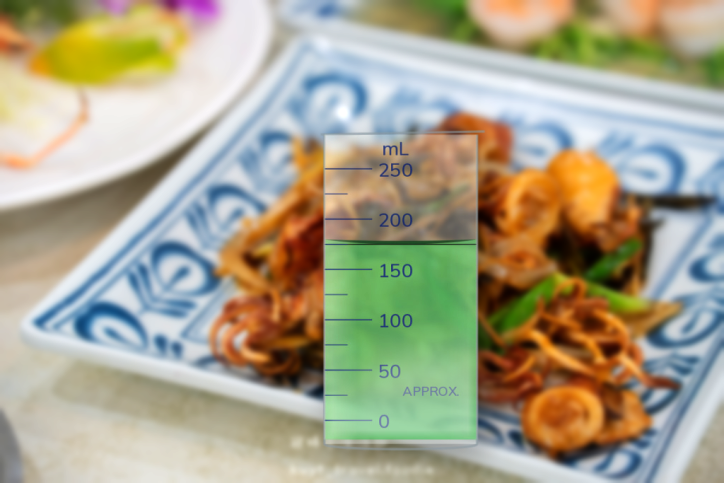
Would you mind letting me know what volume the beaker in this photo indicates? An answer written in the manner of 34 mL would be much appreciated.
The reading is 175 mL
